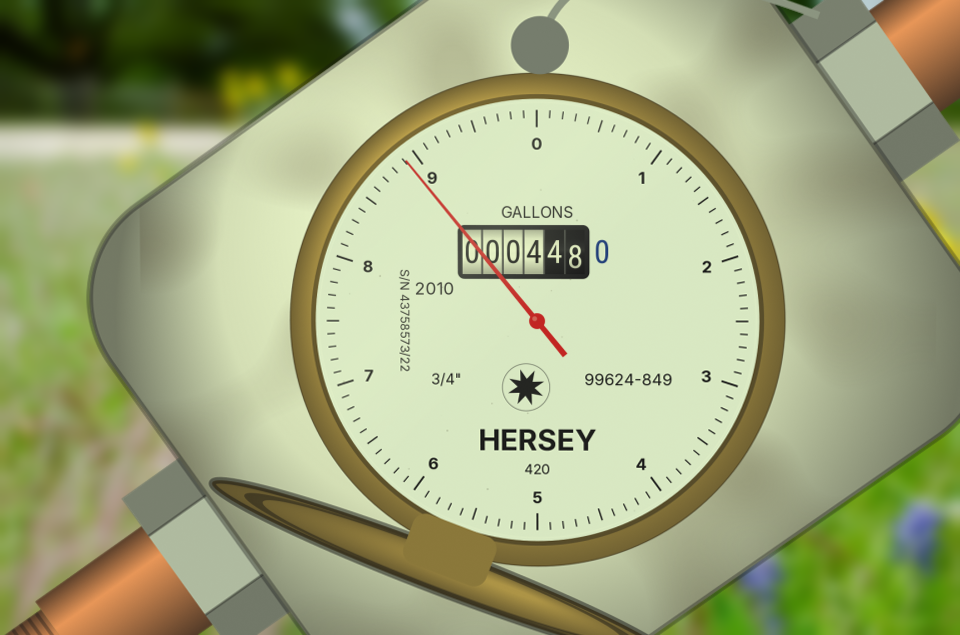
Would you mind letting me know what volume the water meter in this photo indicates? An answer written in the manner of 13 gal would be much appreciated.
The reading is 4478.9 gal
